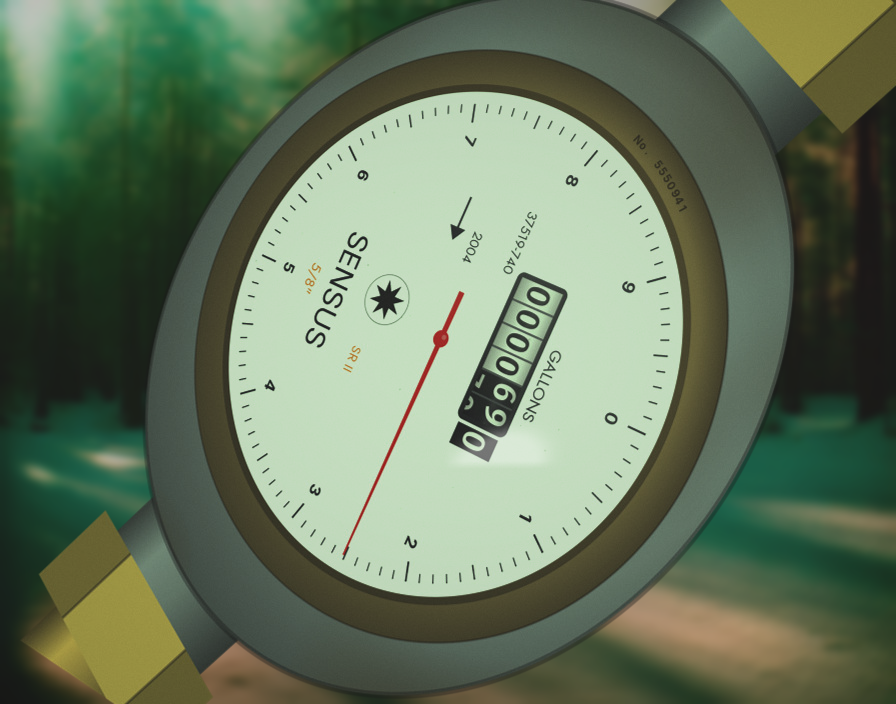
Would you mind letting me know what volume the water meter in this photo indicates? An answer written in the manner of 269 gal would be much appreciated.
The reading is 692.5 gal
